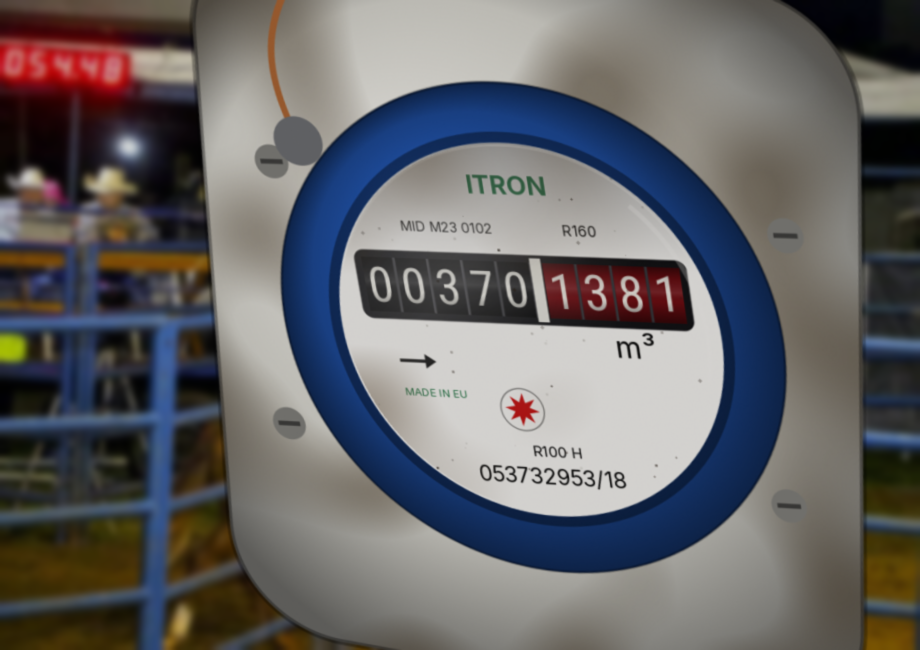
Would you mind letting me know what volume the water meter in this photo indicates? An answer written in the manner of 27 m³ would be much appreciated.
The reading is 370.1381 m³
